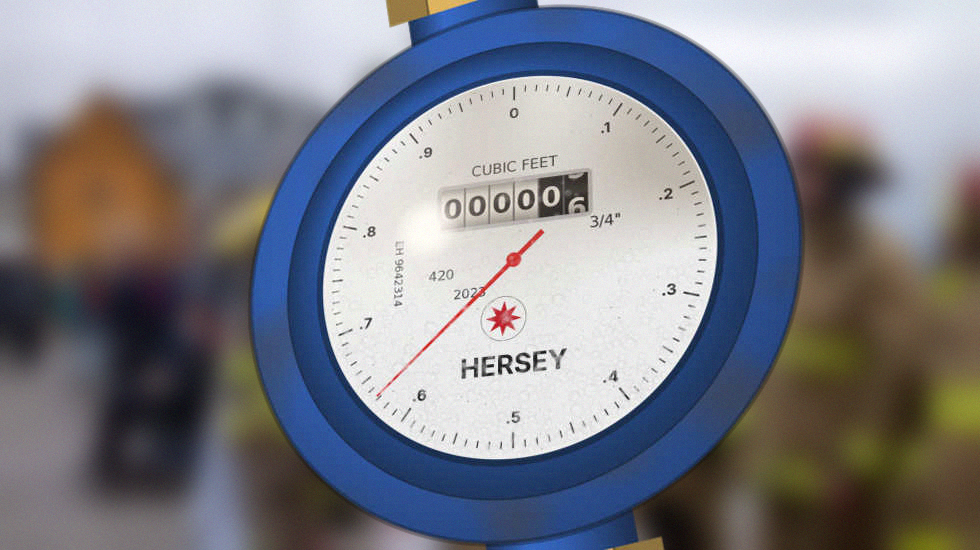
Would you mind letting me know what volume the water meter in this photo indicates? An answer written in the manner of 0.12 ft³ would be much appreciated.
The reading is 5.63 ft³
